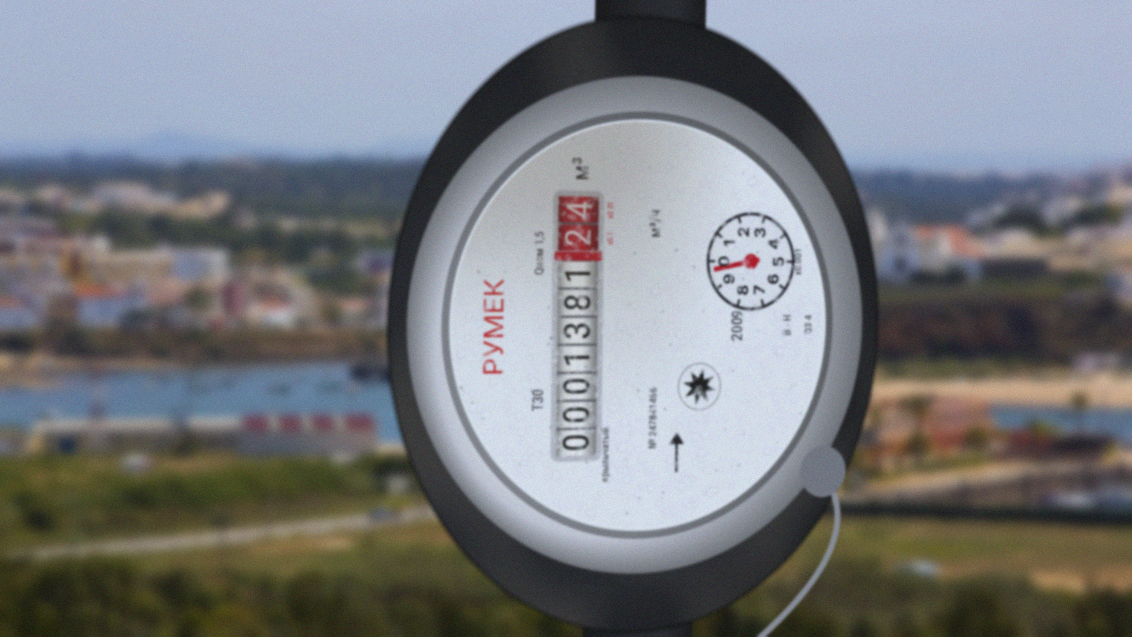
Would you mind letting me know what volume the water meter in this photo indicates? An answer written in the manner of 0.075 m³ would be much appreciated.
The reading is 1381.239 m³
